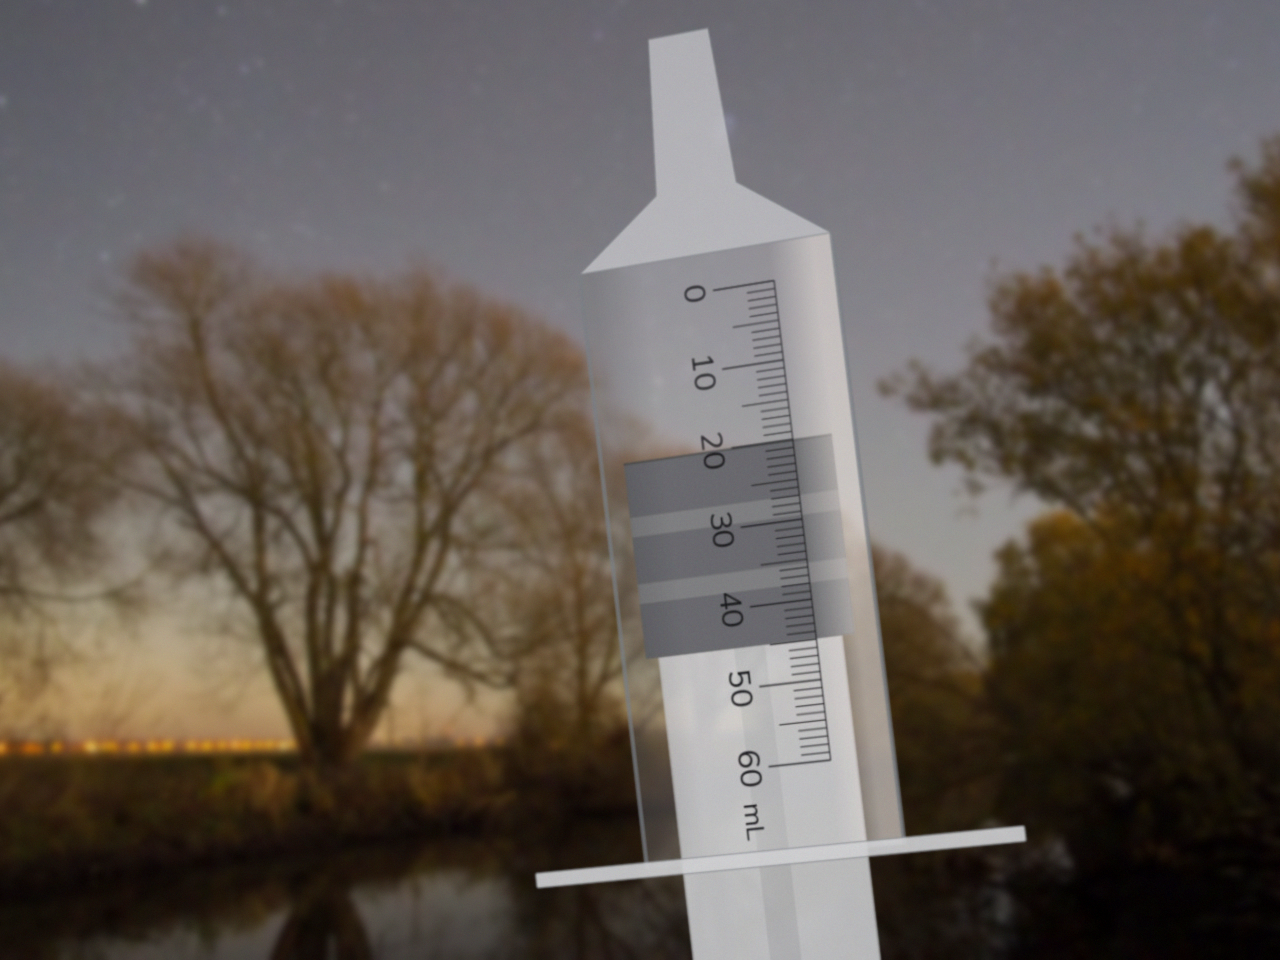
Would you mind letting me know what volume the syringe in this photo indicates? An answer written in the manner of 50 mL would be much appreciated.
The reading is 20 mL
